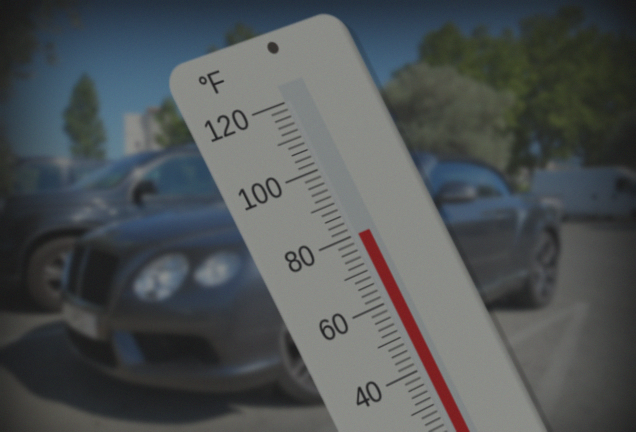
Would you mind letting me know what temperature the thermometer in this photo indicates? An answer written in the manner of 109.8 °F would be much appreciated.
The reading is 80 °F
